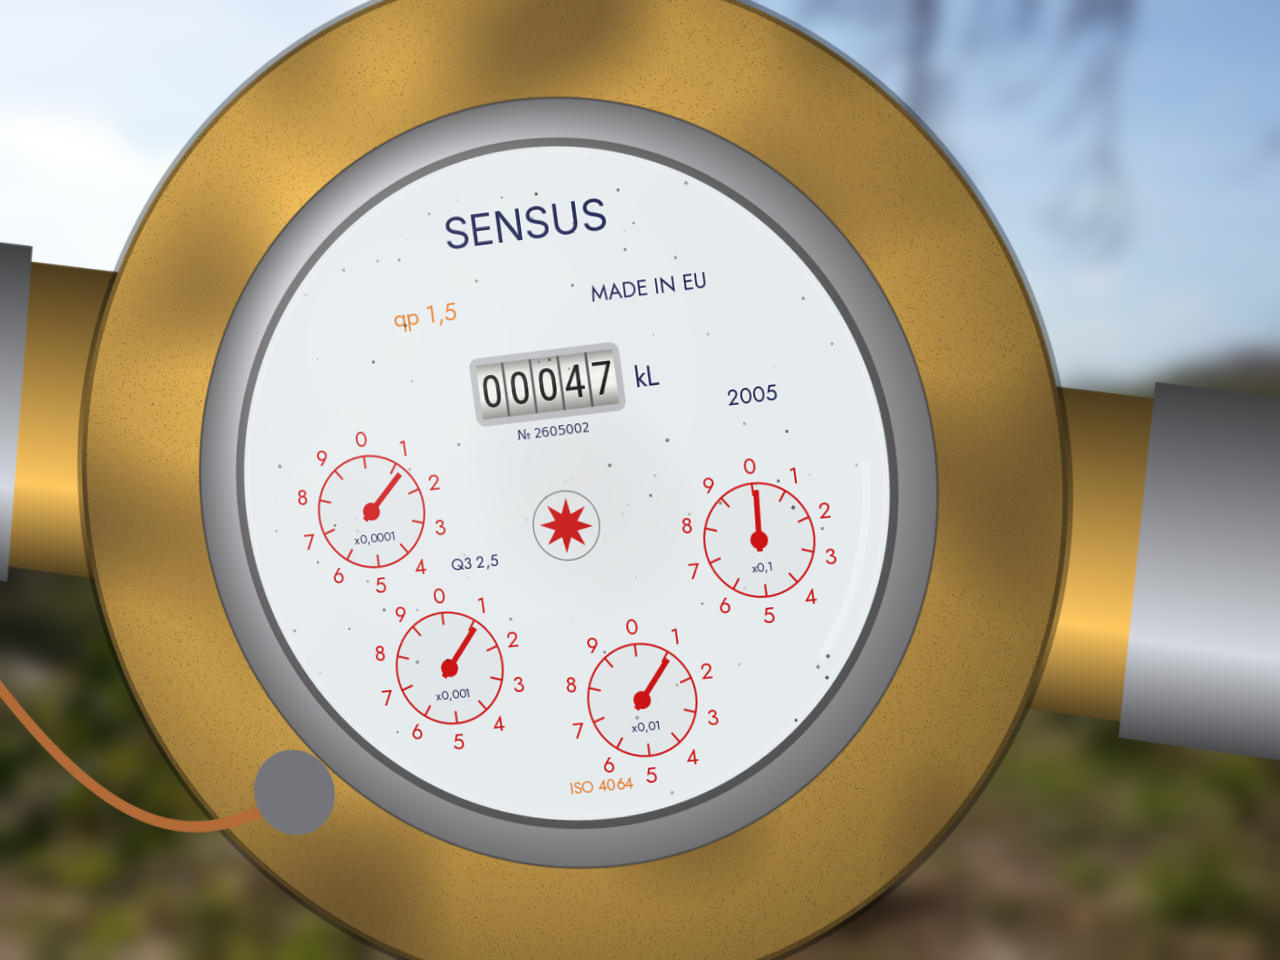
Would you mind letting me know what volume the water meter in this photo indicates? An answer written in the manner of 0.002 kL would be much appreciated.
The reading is 47.0111 kL
